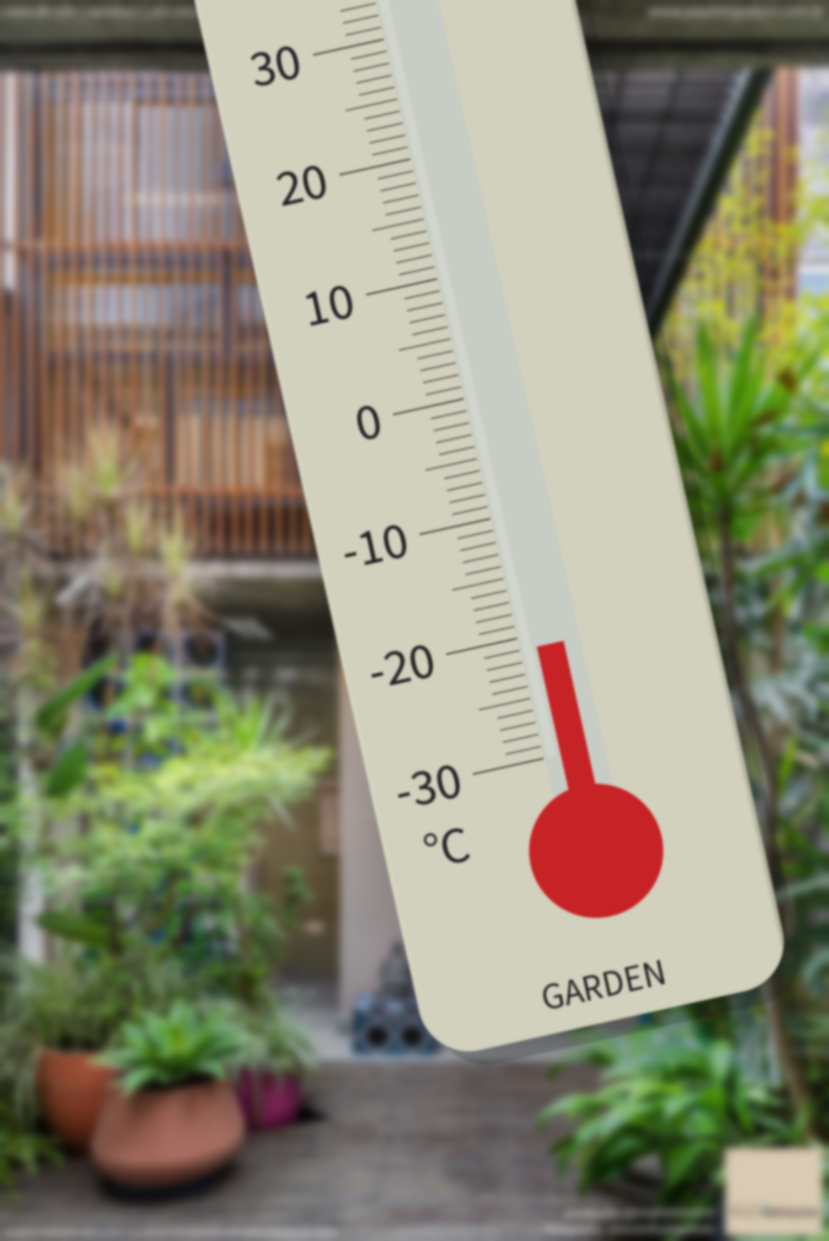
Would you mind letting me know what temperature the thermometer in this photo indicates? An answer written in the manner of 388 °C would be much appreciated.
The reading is -21 °C
